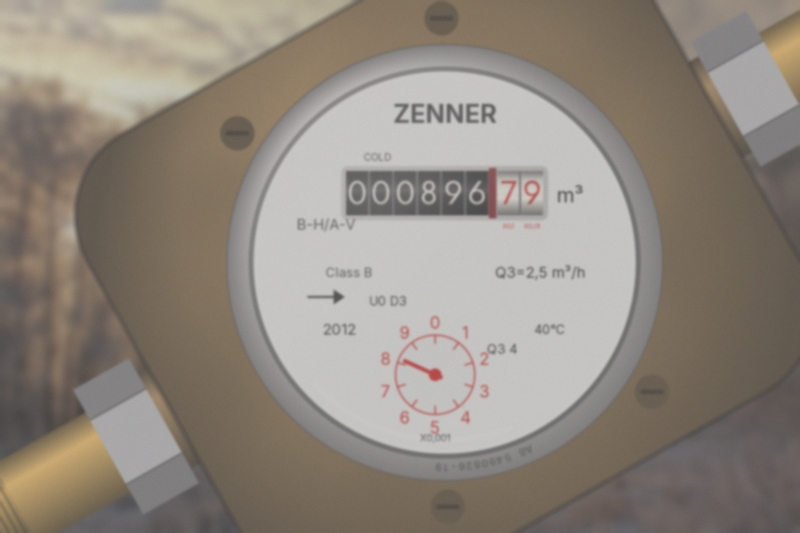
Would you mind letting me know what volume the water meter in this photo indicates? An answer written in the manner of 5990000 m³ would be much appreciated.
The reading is 896.798 m³
